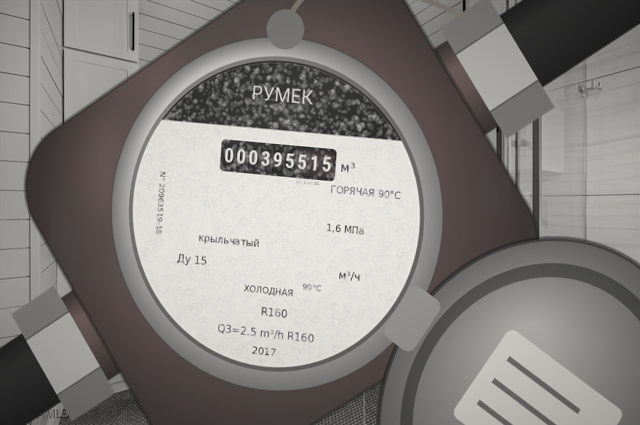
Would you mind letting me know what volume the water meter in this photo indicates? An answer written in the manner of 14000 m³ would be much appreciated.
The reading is 395.515 m³
